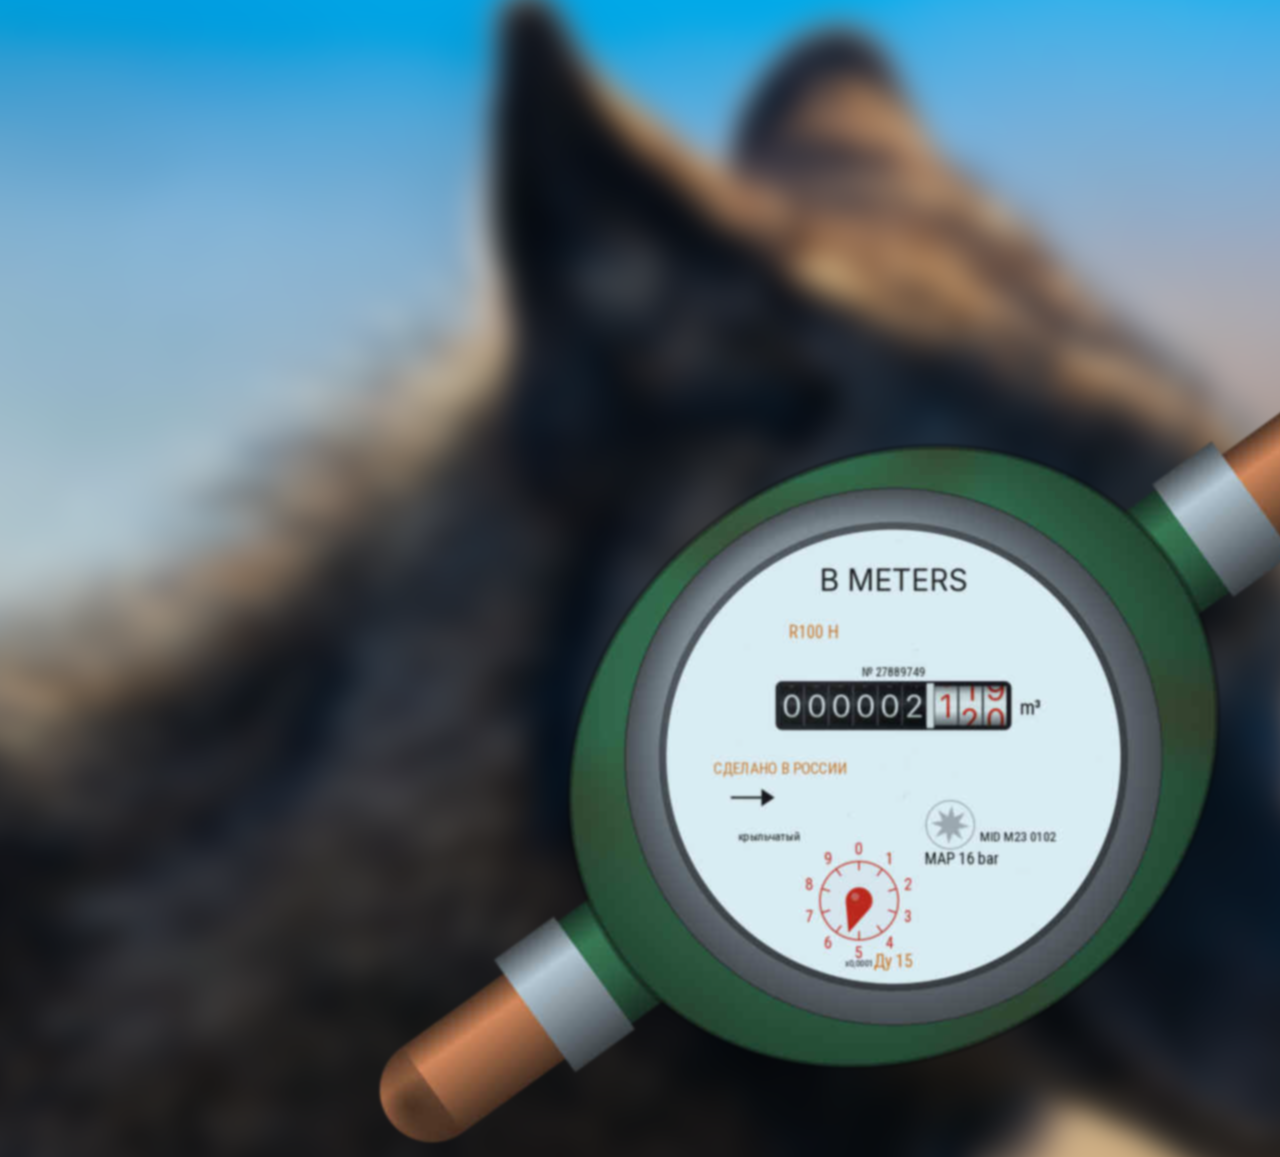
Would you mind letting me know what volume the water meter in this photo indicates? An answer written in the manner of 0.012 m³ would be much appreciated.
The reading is 2.1195 m³
